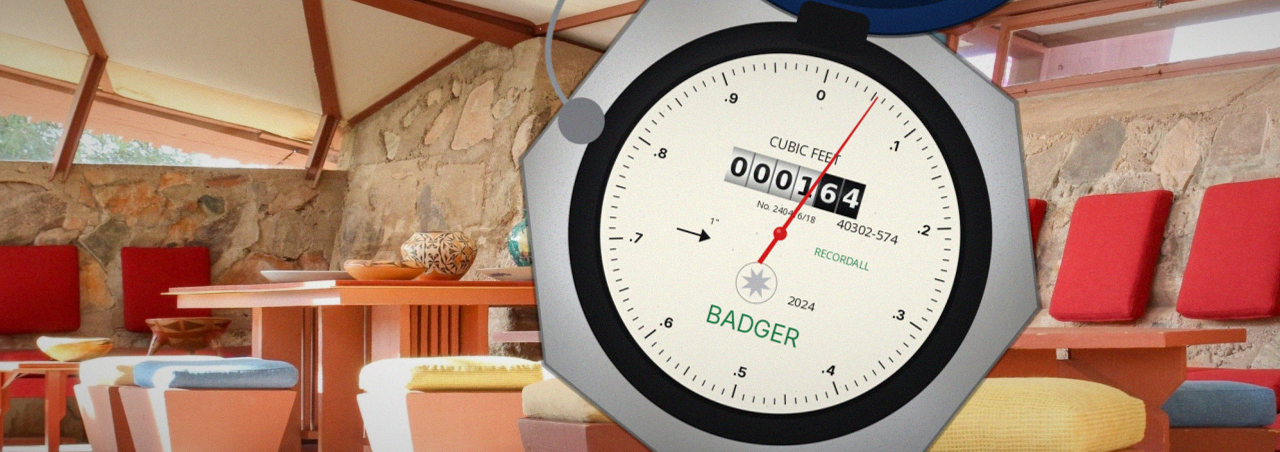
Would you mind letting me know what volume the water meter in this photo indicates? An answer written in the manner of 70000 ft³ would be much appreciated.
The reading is 164.05 ft³
